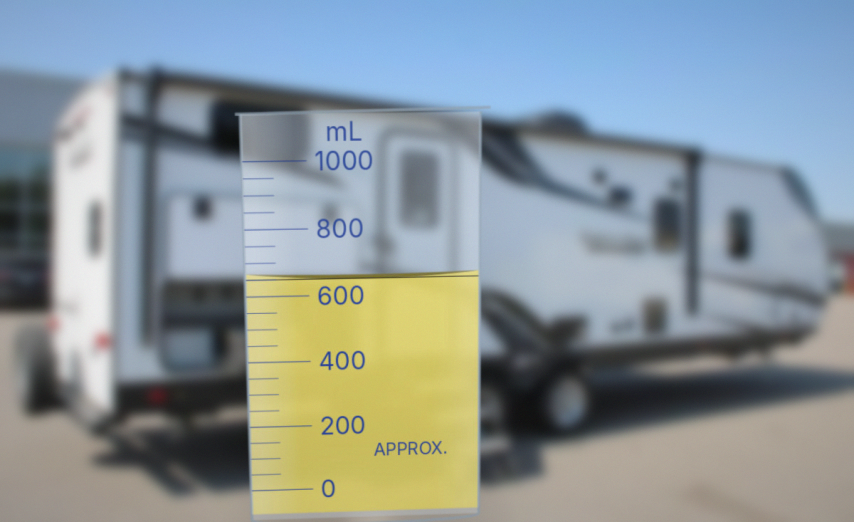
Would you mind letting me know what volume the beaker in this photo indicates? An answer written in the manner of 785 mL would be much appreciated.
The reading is 650 mL
